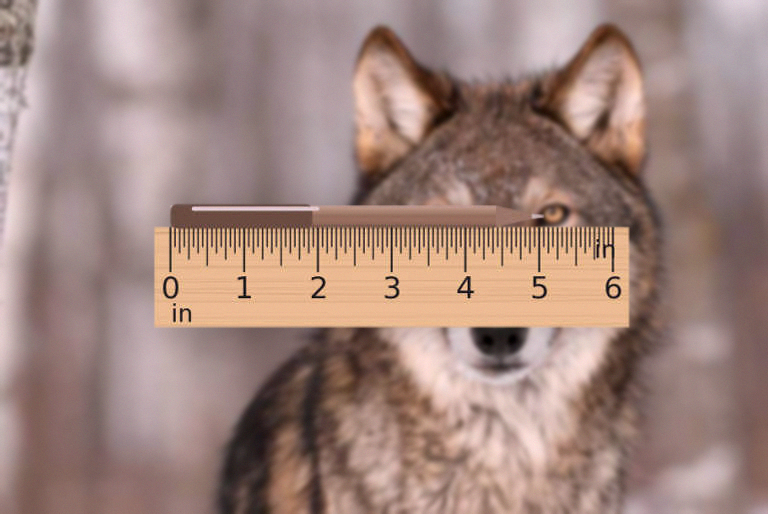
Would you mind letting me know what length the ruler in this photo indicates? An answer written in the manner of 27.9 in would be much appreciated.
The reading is 5.0625 in
